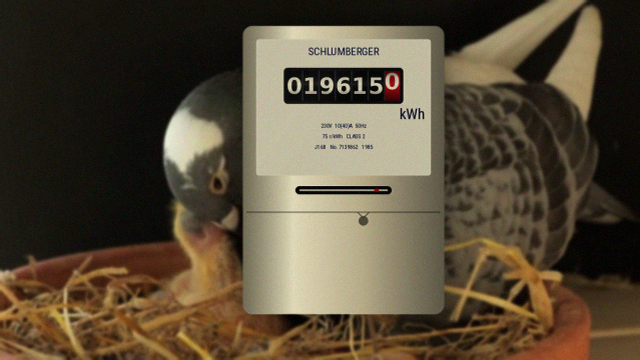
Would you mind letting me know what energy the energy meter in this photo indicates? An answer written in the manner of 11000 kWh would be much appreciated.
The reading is 19615.0 kWh
